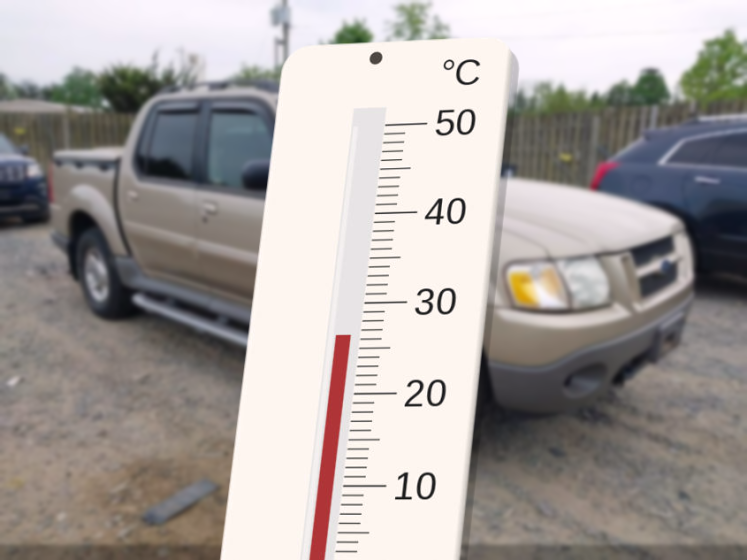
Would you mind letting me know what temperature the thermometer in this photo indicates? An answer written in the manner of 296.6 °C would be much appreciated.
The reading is 26.5 °C
